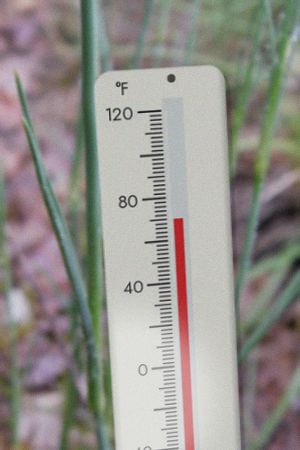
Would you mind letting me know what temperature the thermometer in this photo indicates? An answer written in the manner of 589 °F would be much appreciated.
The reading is 70 °F
